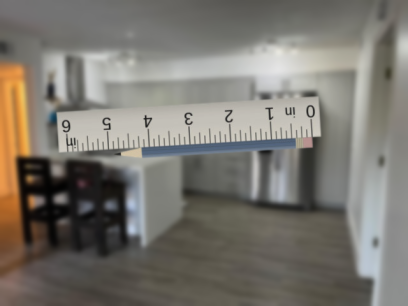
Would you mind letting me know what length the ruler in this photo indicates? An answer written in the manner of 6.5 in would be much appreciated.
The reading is 4.875 in
